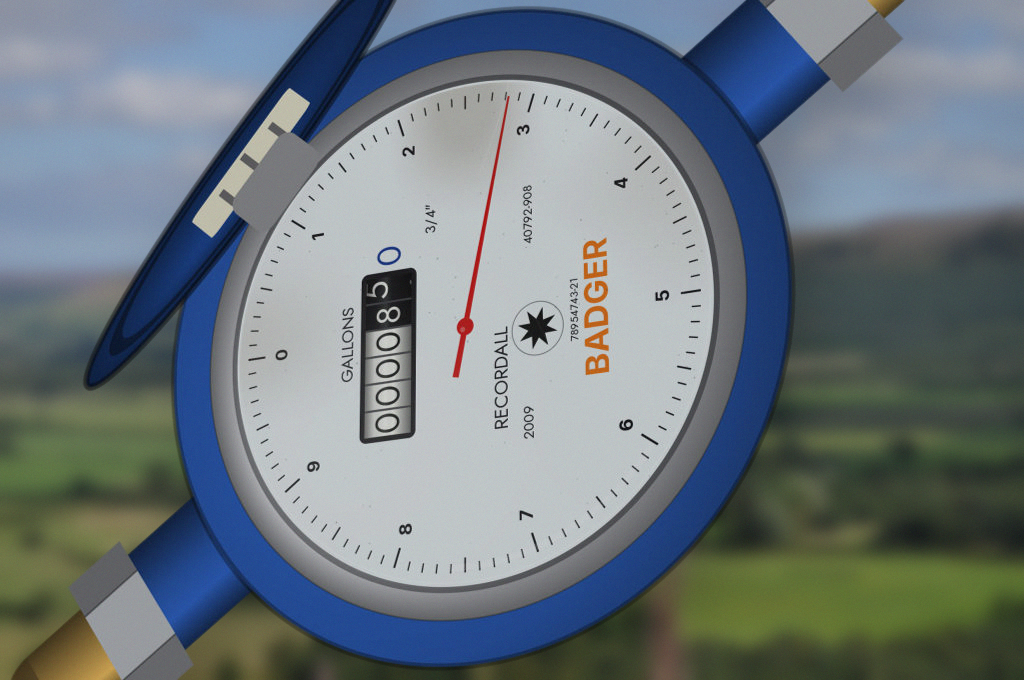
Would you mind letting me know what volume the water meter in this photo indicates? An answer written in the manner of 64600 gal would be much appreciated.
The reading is 852.8 gal
